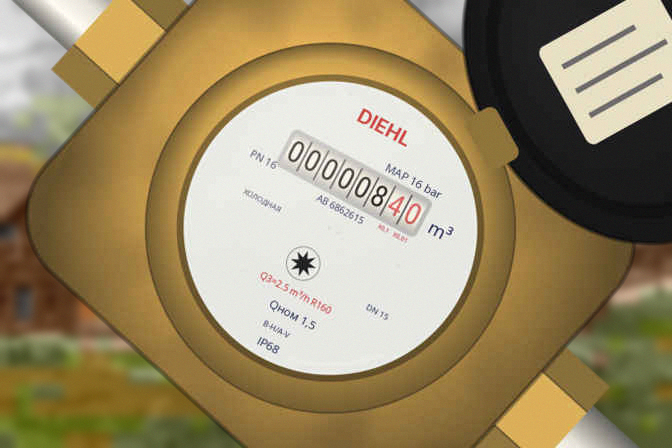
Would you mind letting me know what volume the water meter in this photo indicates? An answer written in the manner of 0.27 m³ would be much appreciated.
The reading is 8.40 m³
